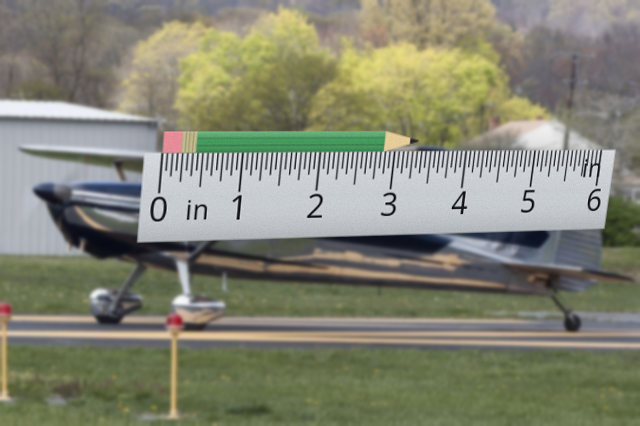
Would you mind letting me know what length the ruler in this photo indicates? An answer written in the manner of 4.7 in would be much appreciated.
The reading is 3.3125 in
